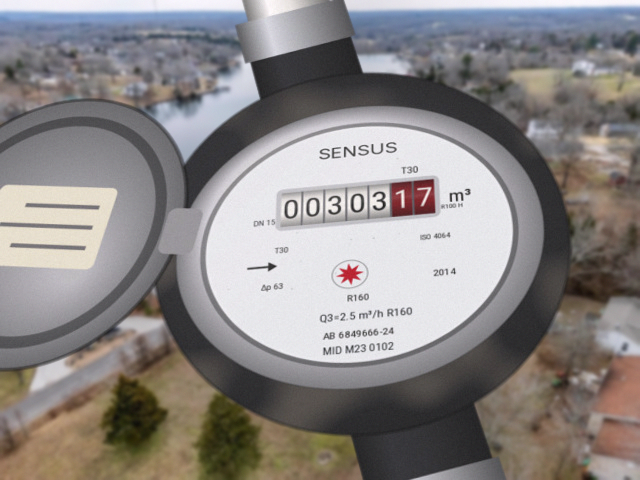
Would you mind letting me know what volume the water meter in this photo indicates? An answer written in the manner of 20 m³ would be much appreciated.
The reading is 303.17 m³
